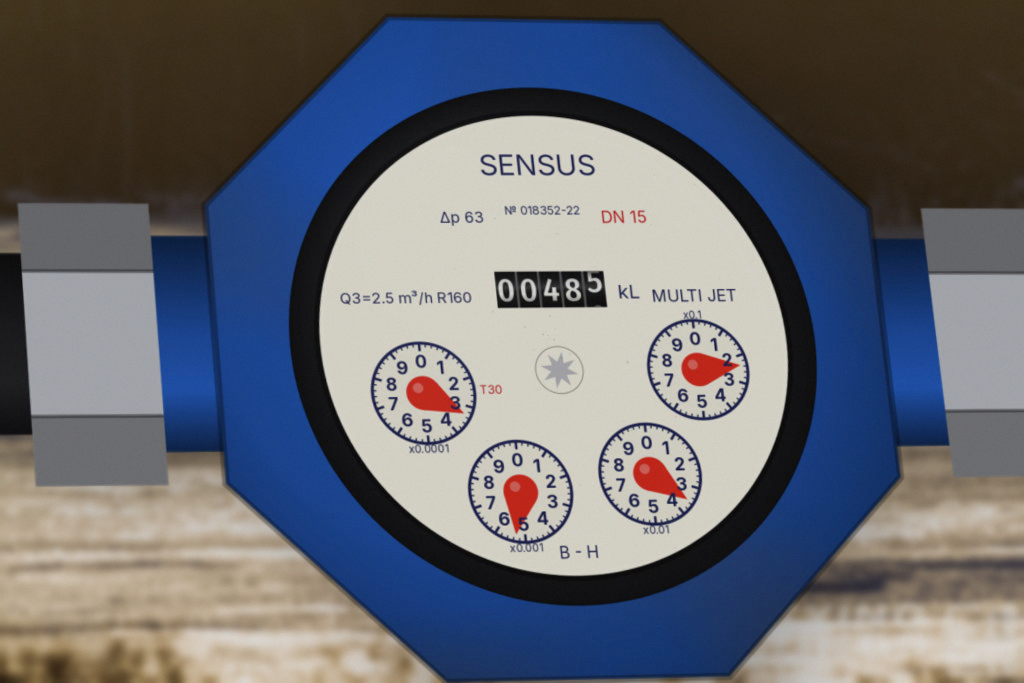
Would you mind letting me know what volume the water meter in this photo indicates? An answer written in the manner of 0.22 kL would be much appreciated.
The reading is 485.2353 kL
